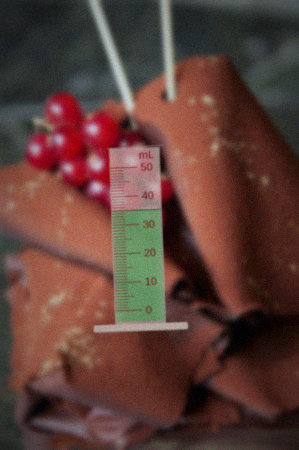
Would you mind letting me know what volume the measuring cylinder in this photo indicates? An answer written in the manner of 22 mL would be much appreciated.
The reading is 35 mL
